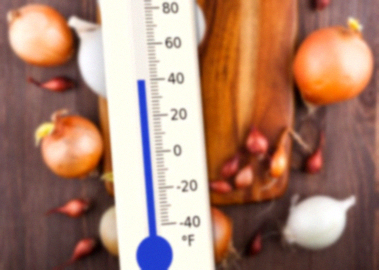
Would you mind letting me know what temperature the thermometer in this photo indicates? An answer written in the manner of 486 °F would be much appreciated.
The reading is 40 °F
